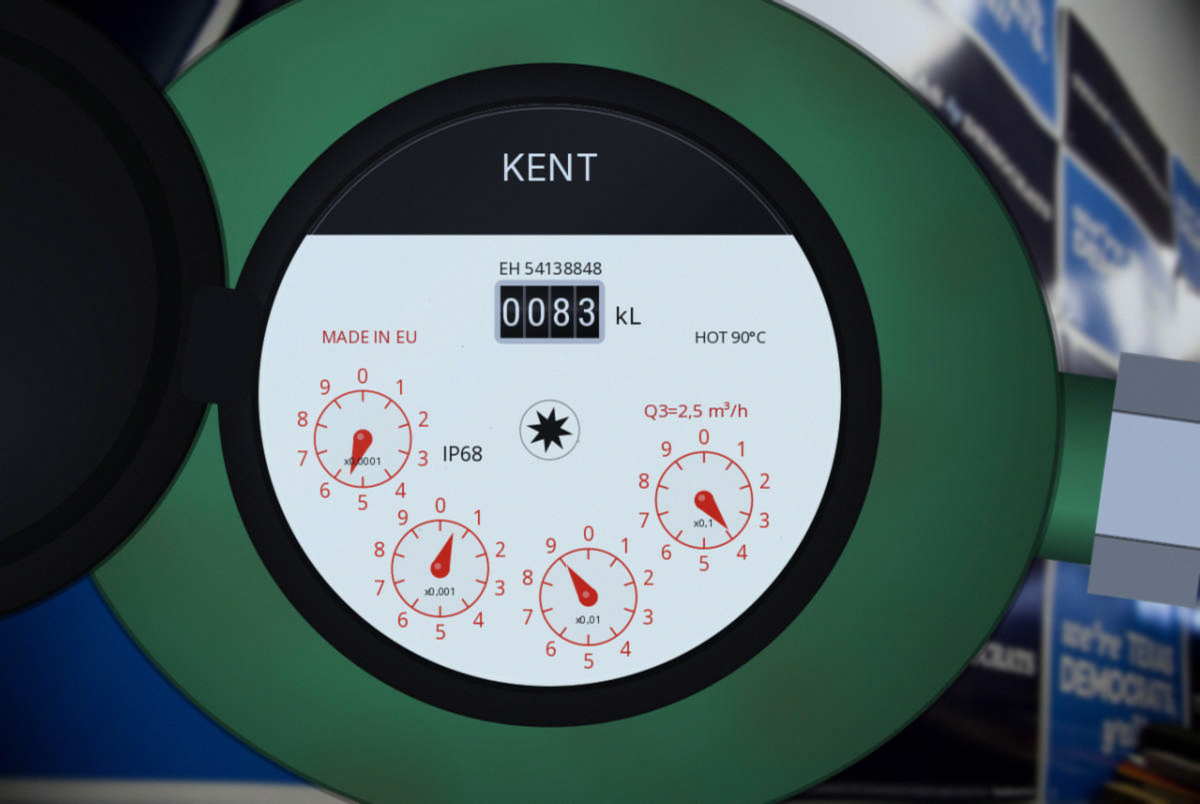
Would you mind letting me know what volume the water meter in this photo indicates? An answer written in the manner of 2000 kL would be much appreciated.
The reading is 83.3905 kL
